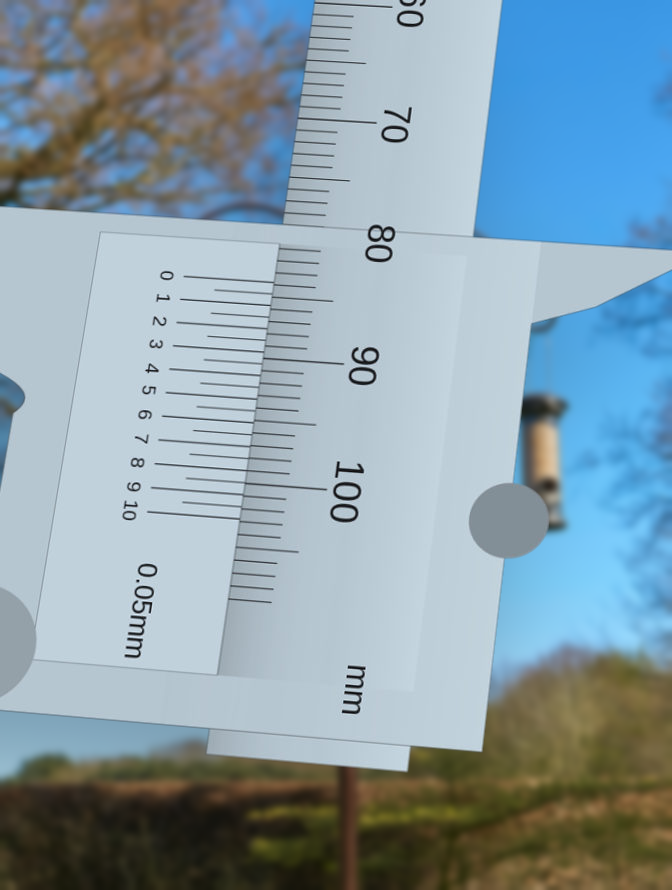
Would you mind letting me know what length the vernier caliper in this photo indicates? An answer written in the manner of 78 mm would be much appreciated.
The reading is 83.8 mm
